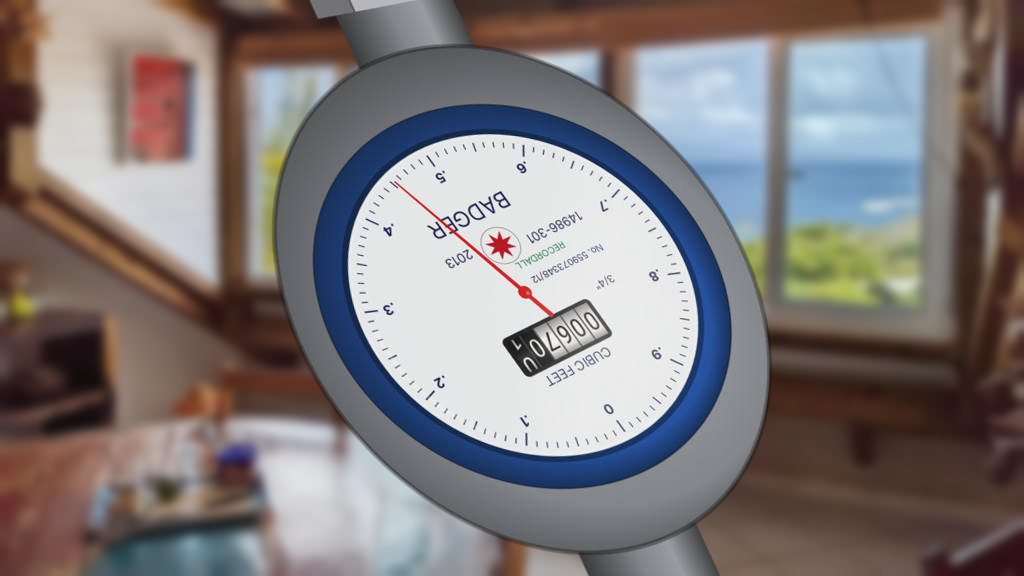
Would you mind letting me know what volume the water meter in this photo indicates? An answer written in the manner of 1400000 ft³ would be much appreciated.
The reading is 6700.45 ft³
